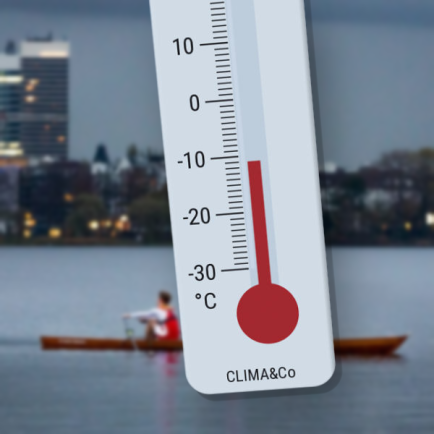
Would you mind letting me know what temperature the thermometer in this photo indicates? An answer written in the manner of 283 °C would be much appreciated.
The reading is -11 °C
